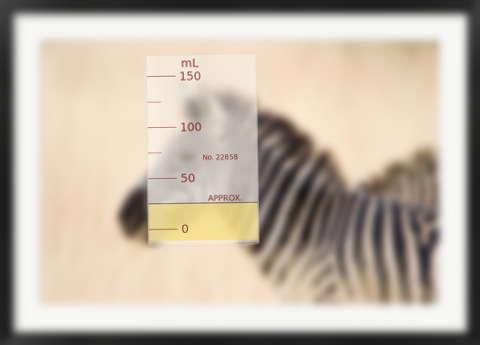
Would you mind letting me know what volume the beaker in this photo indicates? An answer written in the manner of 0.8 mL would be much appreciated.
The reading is 25 mL
